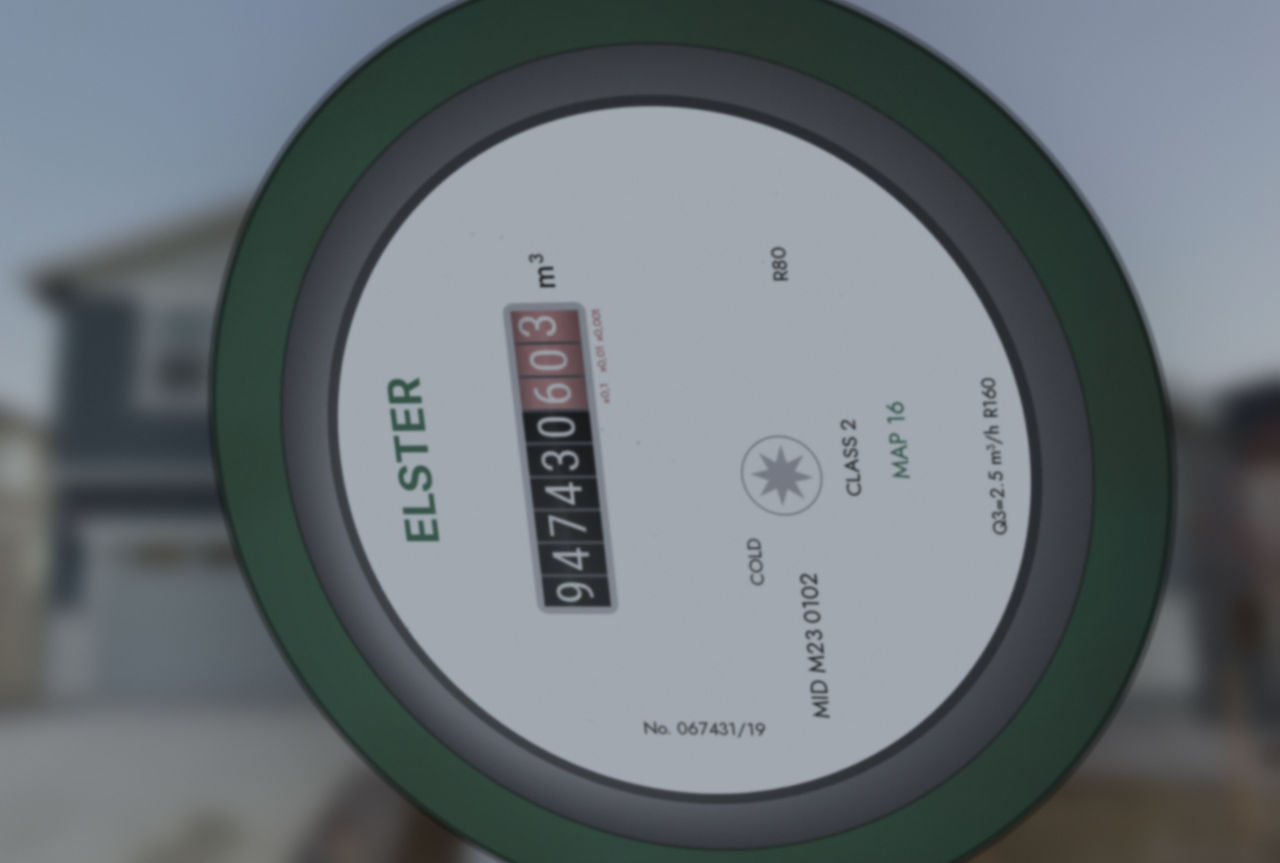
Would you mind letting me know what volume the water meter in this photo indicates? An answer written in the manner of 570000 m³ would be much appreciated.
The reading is 947430.603 m³
